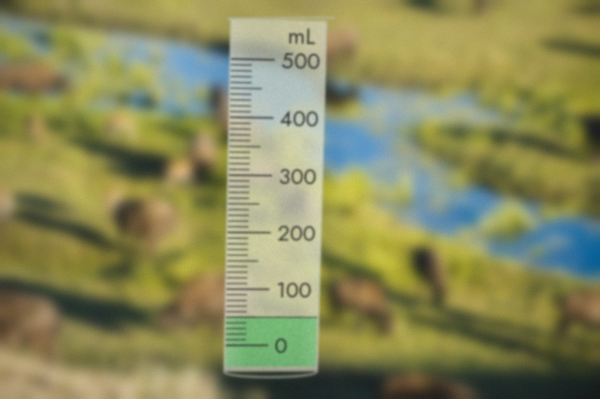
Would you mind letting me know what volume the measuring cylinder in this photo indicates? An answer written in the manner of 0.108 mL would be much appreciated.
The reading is 50 mL
